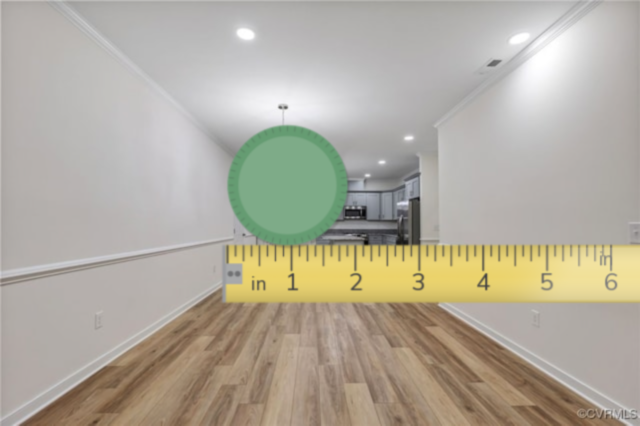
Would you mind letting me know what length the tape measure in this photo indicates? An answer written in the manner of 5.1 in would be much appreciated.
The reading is 1.875 in
